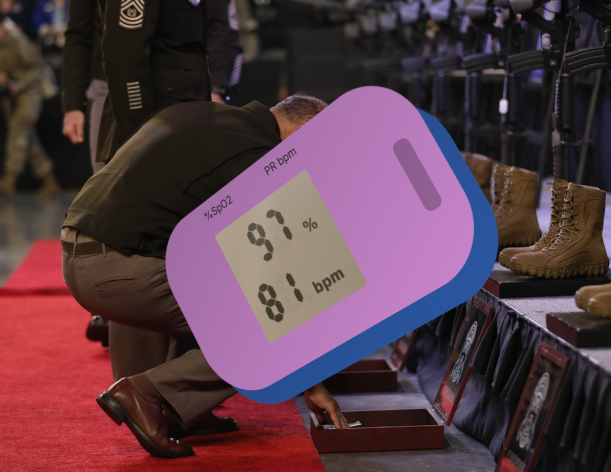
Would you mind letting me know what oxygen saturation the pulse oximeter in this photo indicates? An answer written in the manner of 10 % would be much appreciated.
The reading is 97 %
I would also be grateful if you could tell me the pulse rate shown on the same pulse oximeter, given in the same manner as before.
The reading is 81 bpm
